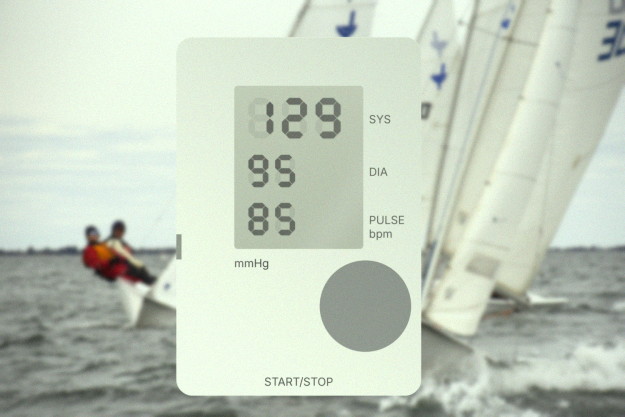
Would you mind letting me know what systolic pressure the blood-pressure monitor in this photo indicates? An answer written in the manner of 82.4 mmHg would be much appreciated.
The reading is 129 mmHg
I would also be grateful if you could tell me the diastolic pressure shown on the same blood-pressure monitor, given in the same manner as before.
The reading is 95 mmHg
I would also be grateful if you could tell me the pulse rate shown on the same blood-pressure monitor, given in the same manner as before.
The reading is 85 bpm
